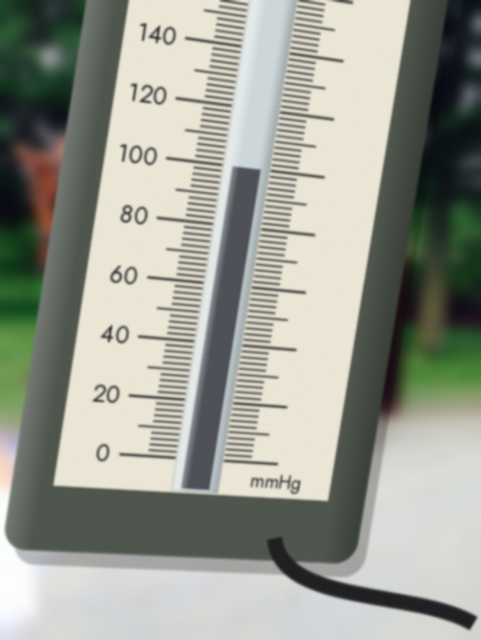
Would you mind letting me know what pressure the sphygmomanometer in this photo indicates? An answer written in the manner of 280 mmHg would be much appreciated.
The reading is 100 mmHg
